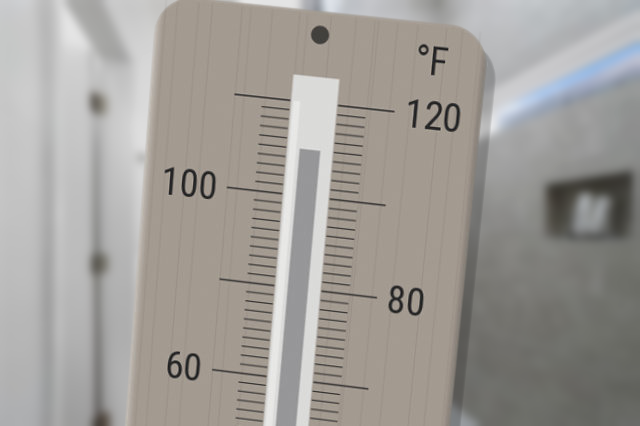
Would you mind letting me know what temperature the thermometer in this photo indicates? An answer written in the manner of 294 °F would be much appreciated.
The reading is 110 °F
